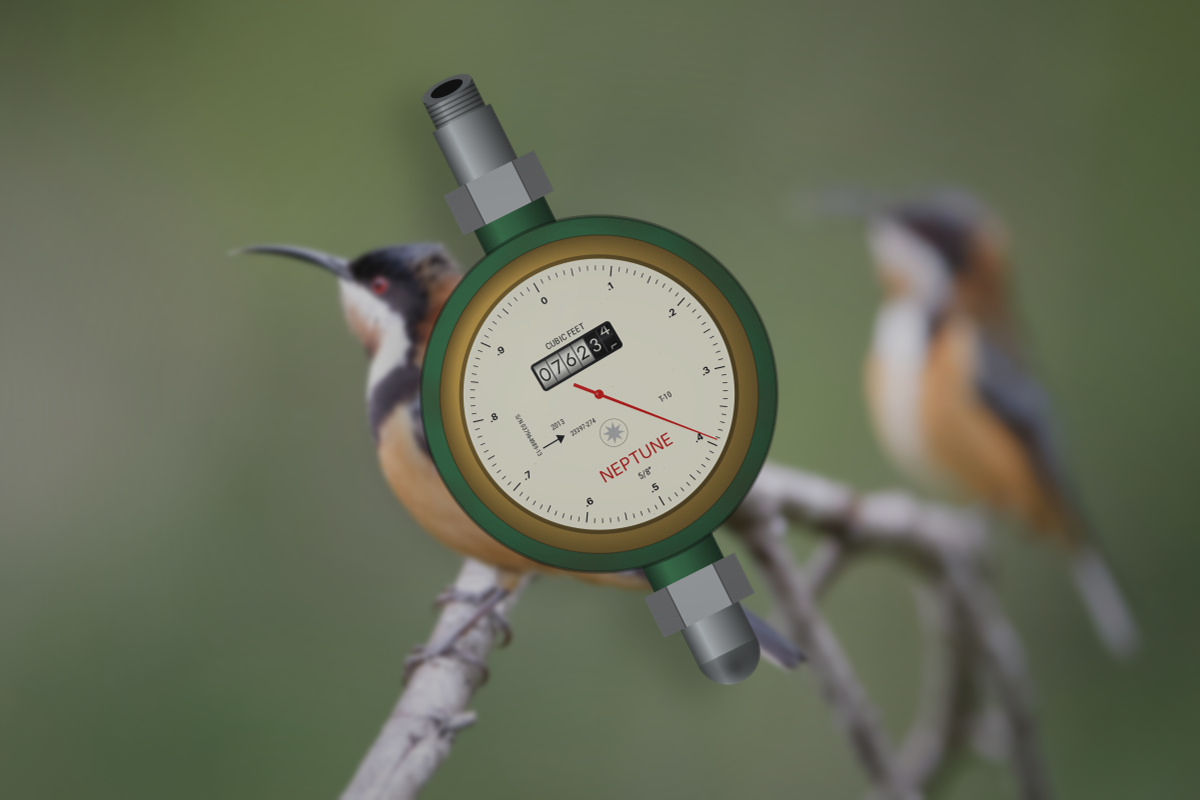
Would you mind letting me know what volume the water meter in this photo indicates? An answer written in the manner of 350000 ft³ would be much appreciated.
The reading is 76234.39 ft³
